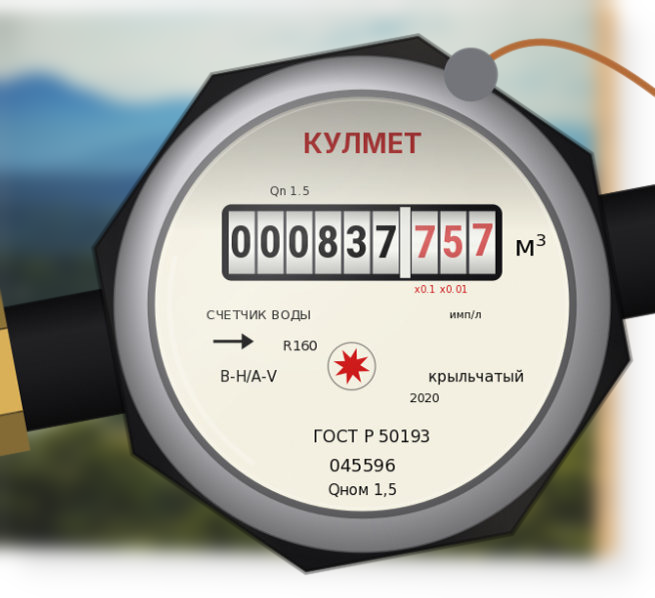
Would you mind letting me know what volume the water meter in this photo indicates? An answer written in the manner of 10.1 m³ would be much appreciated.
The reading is 837.757 m³
